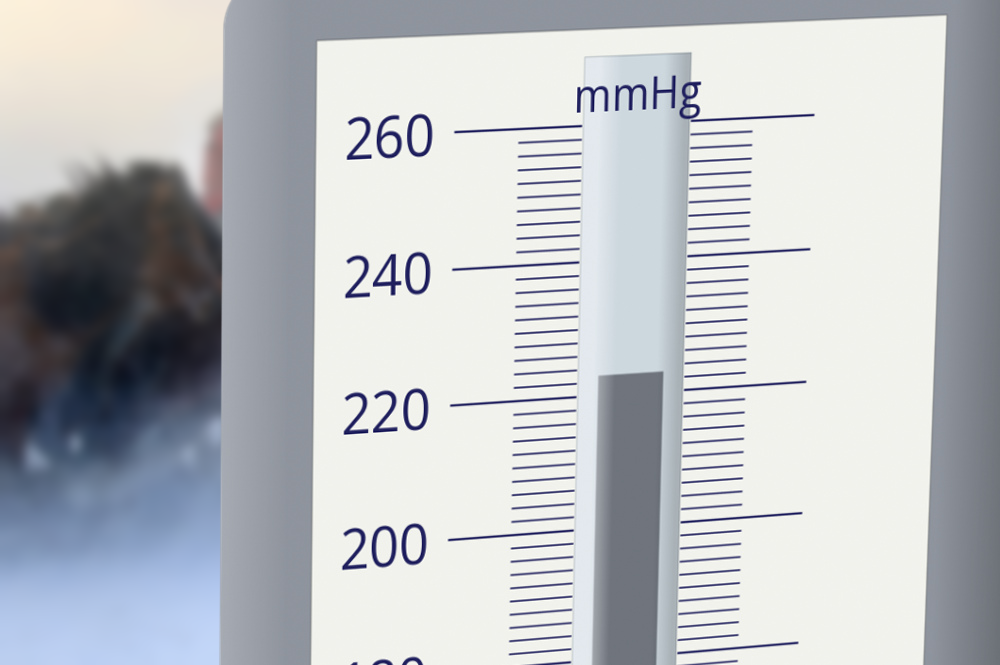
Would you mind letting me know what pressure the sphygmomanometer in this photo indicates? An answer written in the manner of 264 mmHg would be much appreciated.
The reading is 223 mmHg
